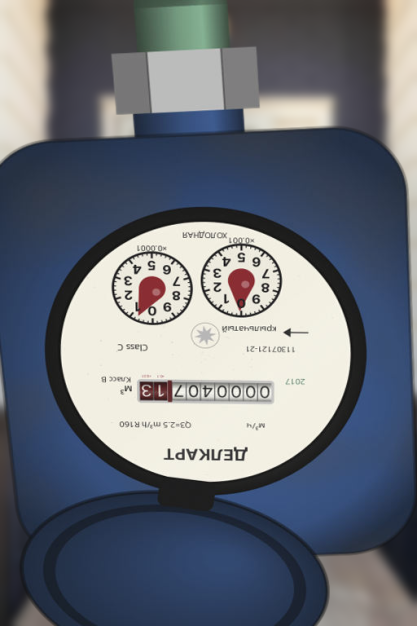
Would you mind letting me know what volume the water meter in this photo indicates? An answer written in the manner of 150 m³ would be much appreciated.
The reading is 407.1300 m³
